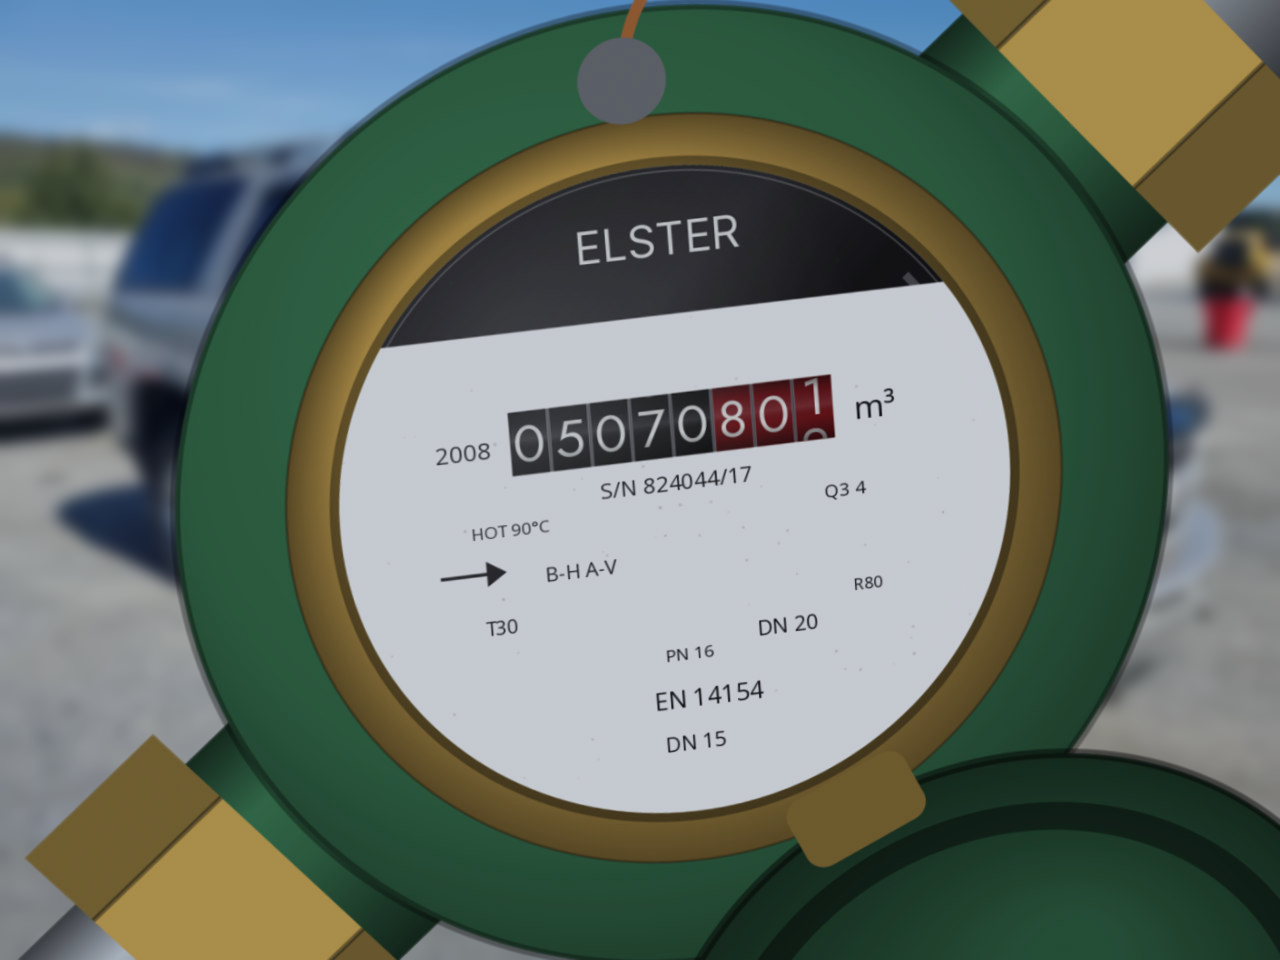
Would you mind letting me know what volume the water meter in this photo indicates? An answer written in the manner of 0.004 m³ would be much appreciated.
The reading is 5070.801 m³
